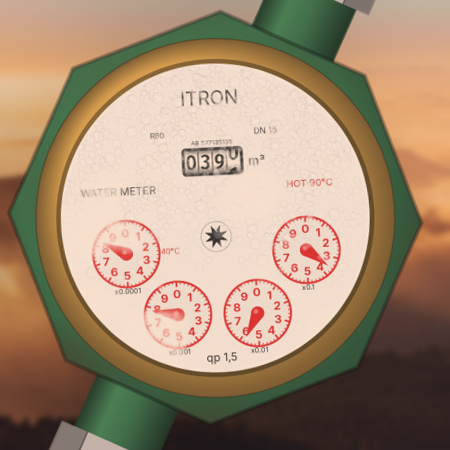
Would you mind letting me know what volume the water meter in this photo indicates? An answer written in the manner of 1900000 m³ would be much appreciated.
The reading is 390.3578 m³
